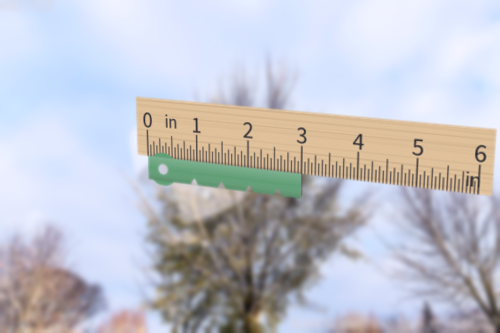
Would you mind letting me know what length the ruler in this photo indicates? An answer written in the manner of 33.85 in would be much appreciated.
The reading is 3 in
